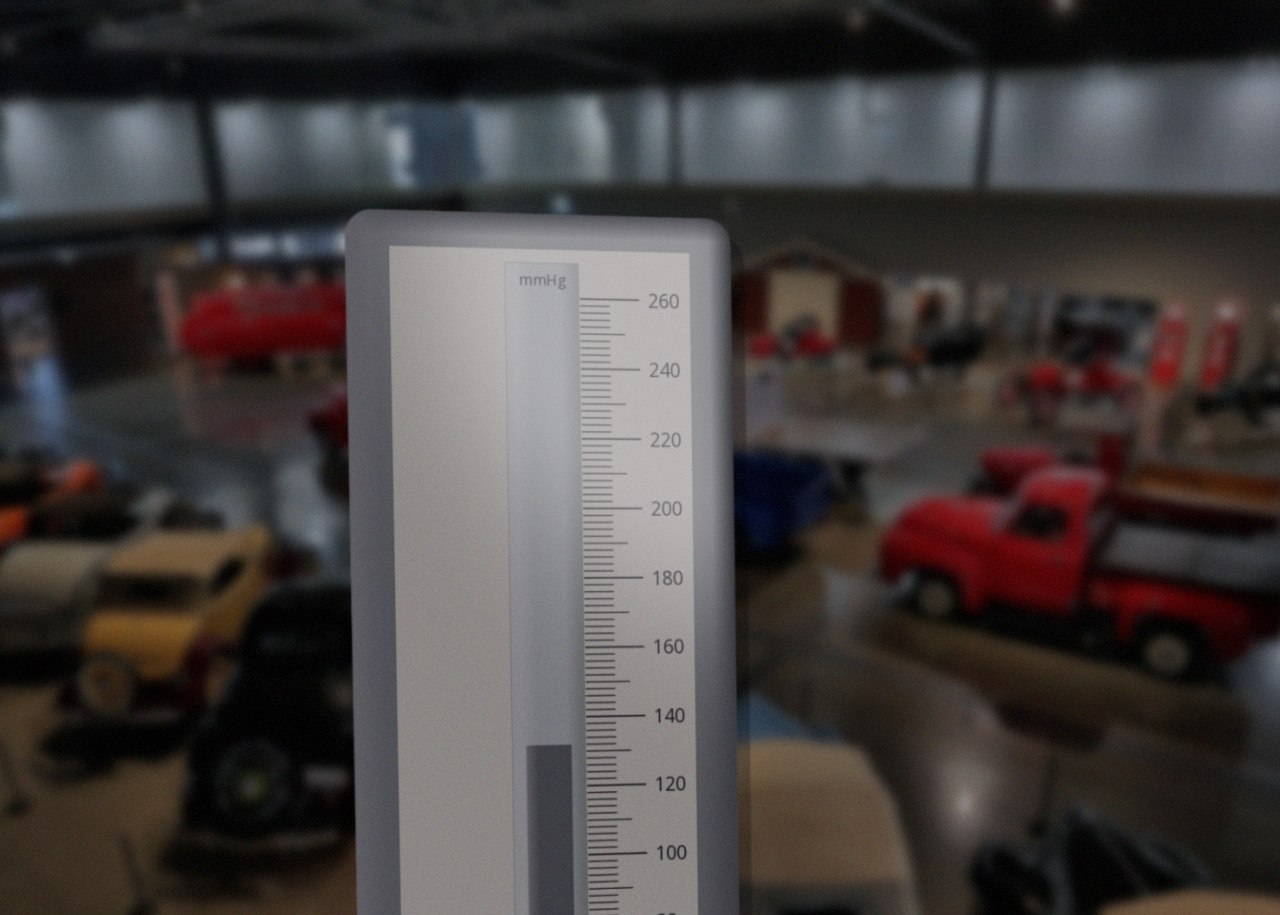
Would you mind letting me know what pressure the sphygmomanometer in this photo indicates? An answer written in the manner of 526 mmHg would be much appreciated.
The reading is 132 mmHg
